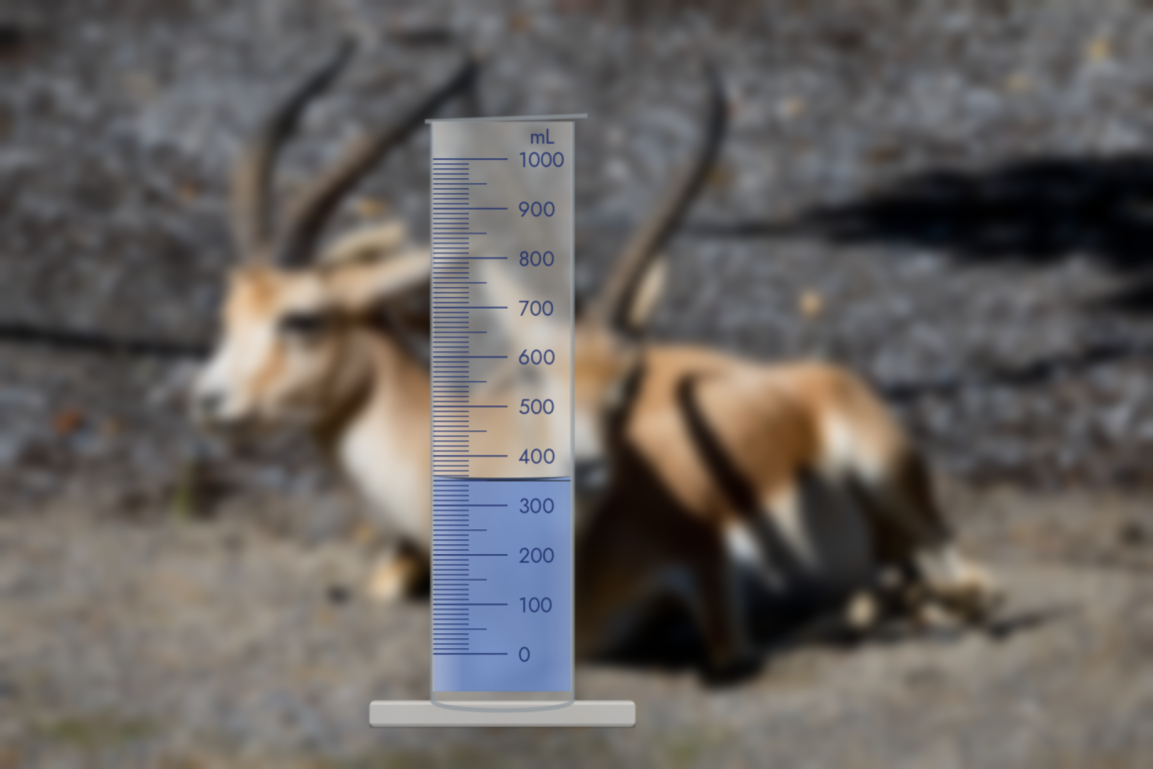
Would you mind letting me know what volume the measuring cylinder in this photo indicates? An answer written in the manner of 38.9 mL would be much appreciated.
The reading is 350 mL
